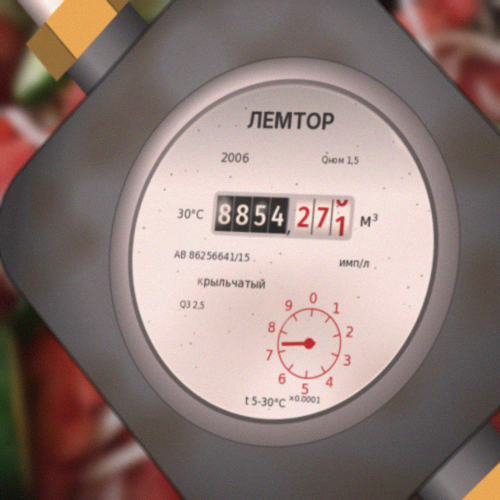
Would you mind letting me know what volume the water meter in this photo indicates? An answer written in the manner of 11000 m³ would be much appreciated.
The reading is 8854.2707 m³
